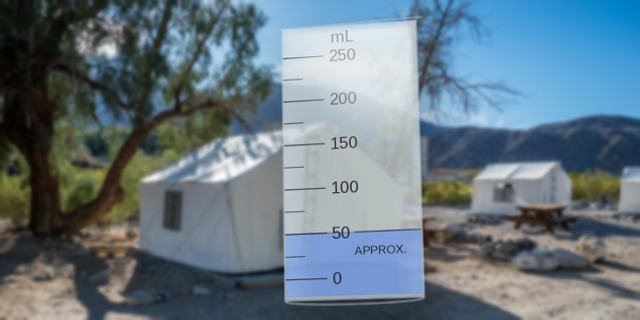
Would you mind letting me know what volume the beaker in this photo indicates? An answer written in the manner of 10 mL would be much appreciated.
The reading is 50 mL
